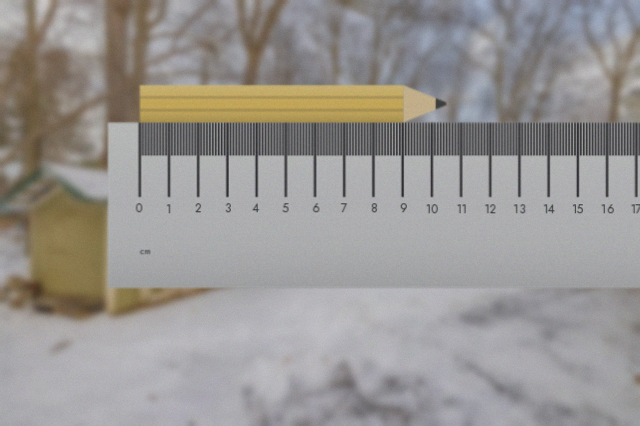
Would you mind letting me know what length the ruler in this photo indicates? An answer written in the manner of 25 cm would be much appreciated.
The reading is 10.5 cm
